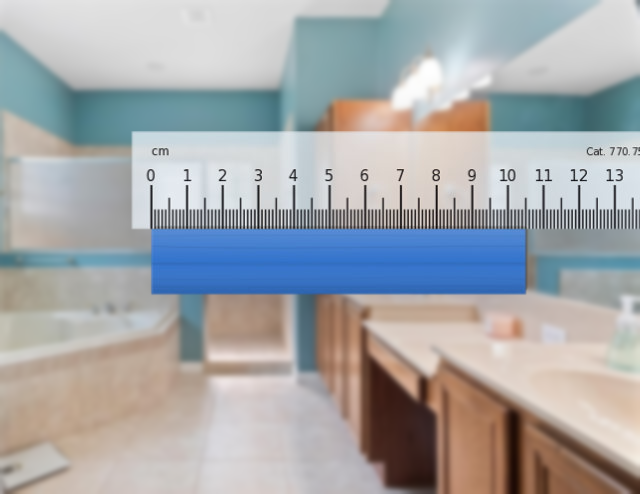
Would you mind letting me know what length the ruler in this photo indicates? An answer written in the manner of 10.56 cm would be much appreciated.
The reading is 10.5 cm
